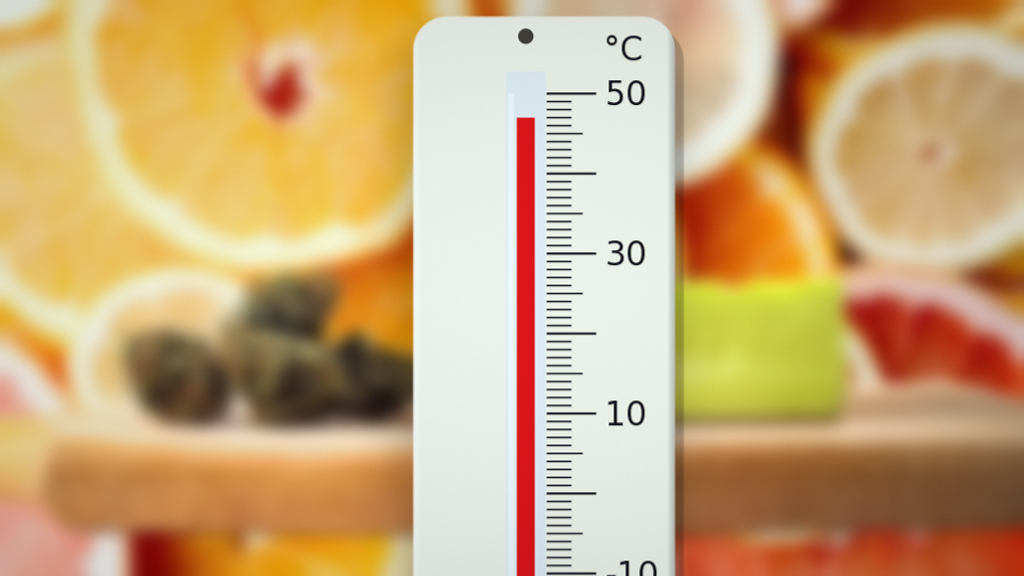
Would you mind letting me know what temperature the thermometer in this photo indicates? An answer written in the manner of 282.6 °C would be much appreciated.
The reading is 47 °C
